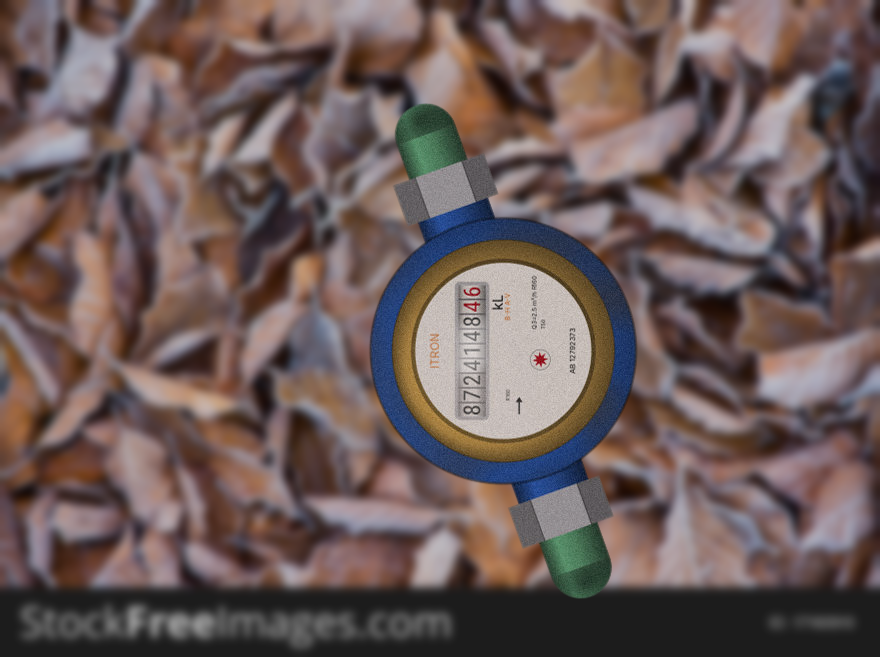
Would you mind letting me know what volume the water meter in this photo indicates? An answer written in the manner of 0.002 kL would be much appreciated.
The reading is 8724148.46 kL
